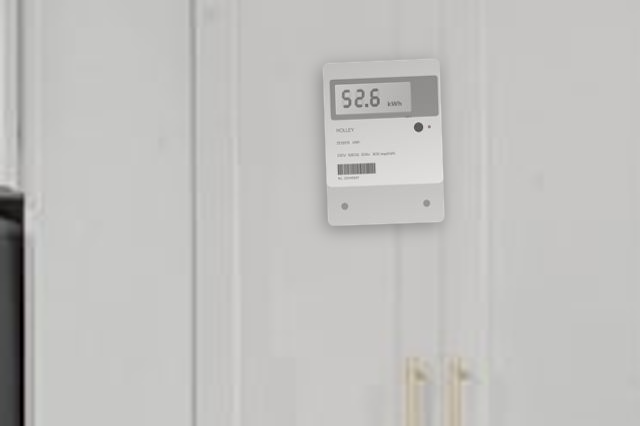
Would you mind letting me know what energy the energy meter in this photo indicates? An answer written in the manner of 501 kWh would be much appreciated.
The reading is 52.6 kWh
